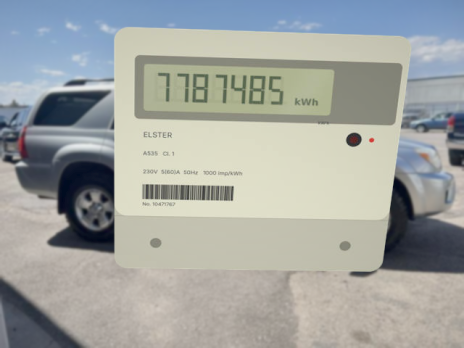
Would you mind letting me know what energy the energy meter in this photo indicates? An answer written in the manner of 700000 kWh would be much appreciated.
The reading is 7787485 kWh
